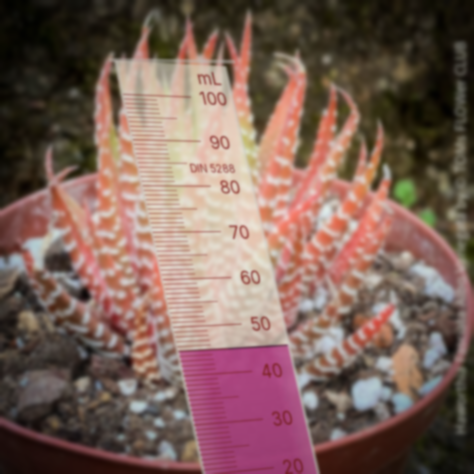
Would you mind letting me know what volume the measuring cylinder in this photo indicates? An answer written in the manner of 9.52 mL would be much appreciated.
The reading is 45 mL
